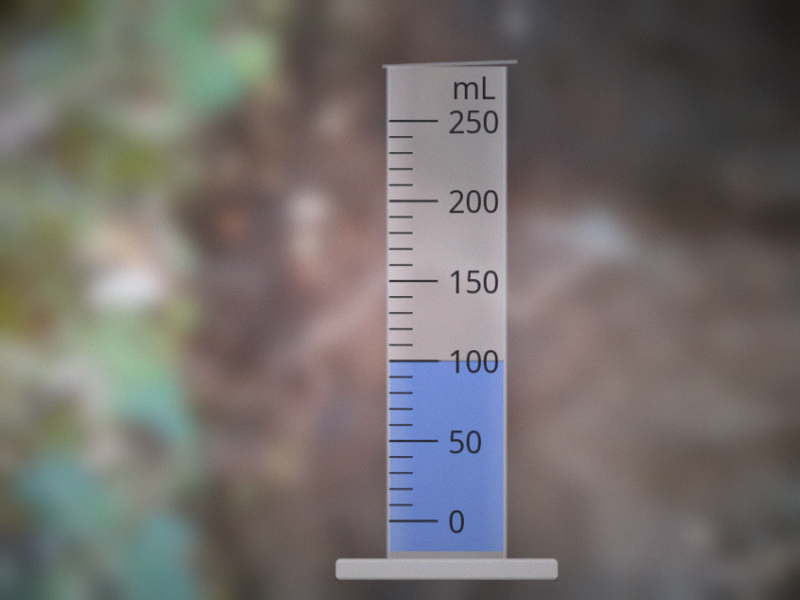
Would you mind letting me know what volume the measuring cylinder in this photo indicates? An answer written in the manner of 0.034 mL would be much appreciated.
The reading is 100 mL
